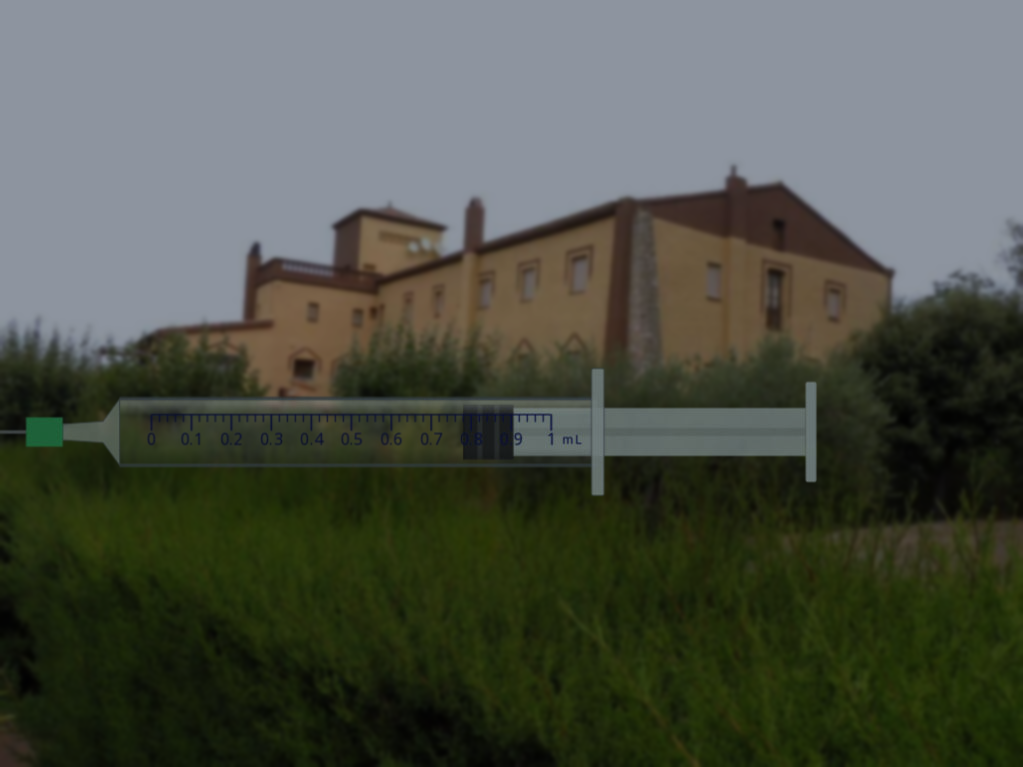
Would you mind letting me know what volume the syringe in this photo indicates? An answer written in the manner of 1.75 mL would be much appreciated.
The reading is 0.78 mL
